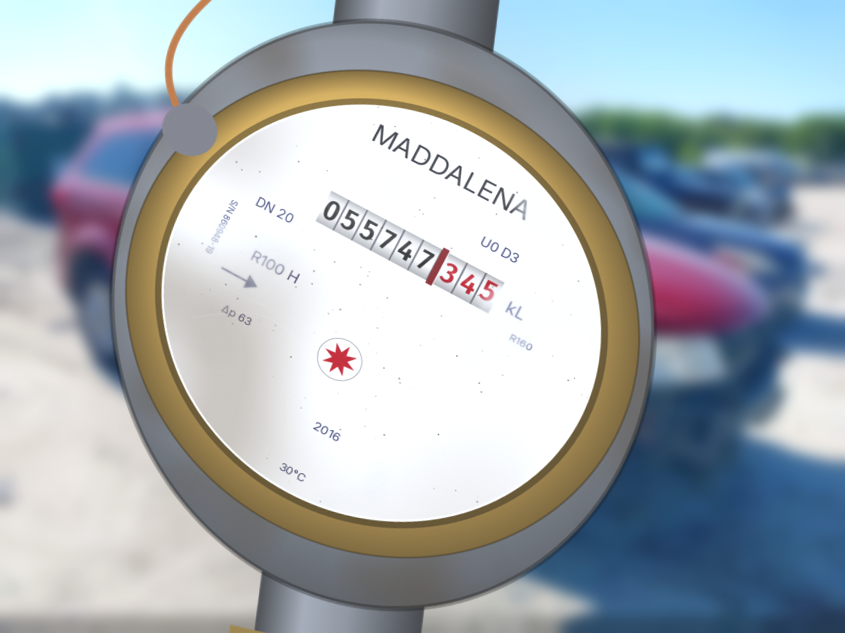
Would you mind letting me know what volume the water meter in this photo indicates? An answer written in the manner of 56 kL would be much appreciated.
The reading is 55747.345 kL
